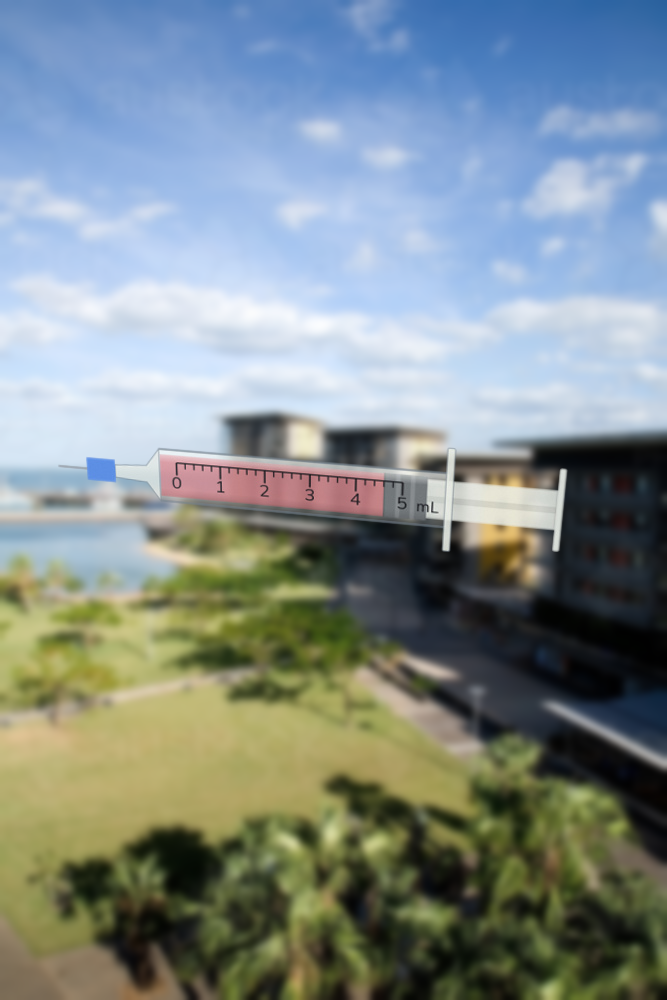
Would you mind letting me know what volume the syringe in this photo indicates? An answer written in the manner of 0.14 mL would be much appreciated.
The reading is 4.6 mL
